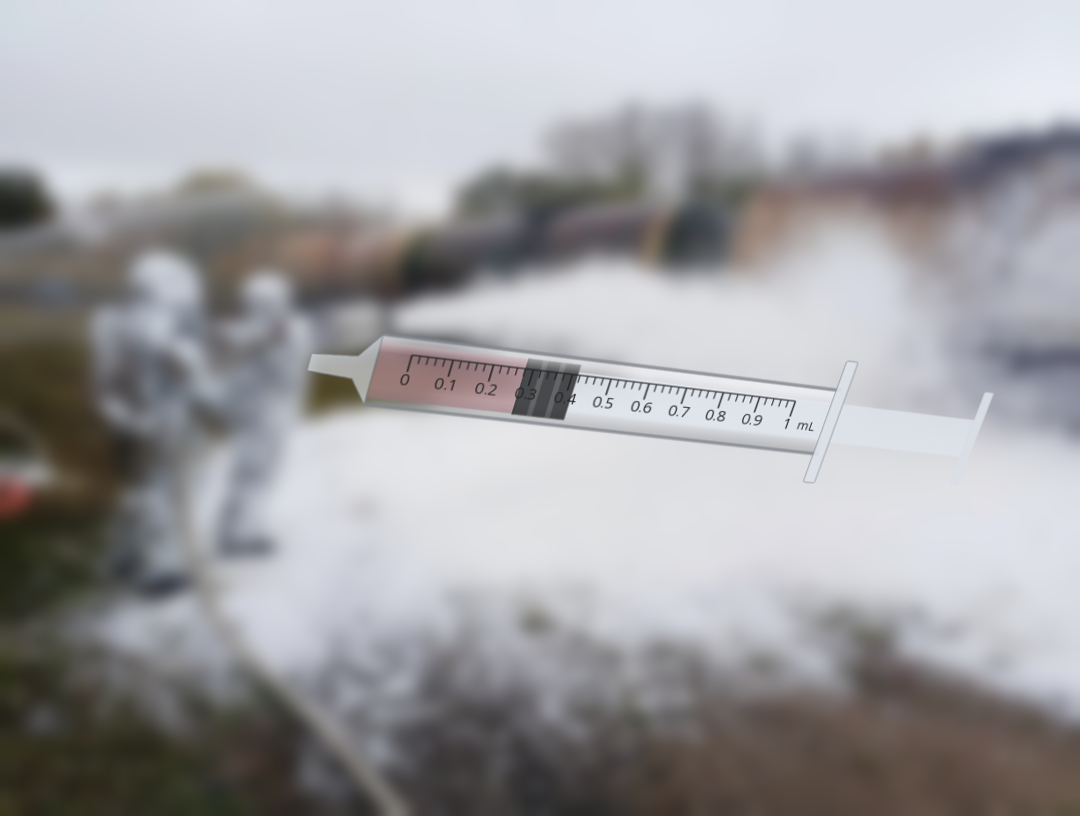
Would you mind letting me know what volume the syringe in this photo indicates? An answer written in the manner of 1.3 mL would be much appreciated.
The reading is 0.28 mL
